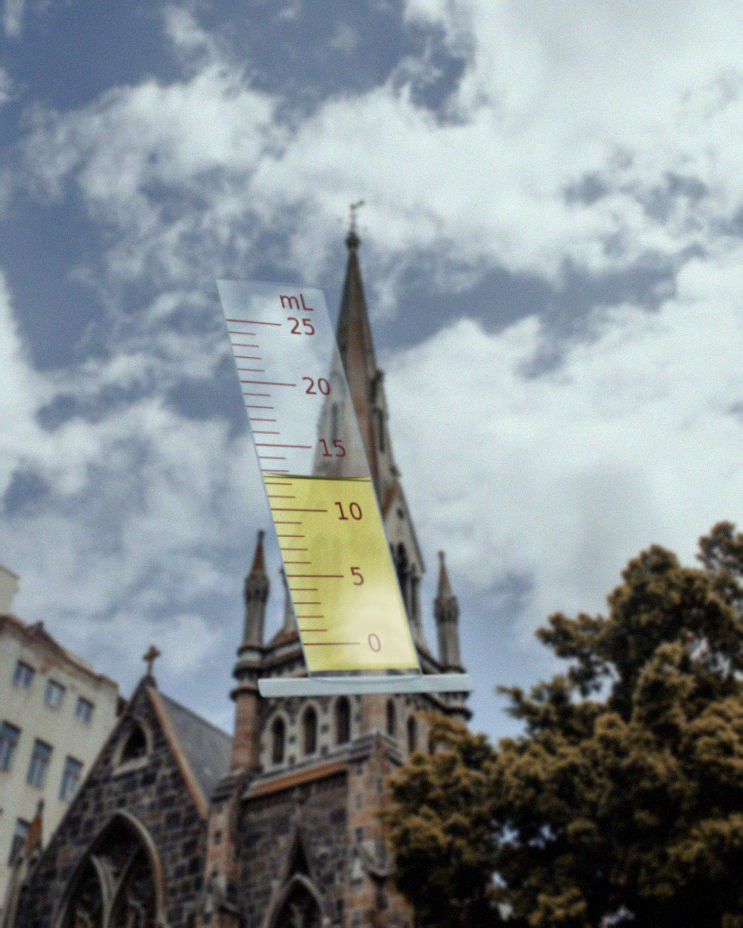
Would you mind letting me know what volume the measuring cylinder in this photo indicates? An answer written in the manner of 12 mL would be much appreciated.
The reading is 12.5 mL
